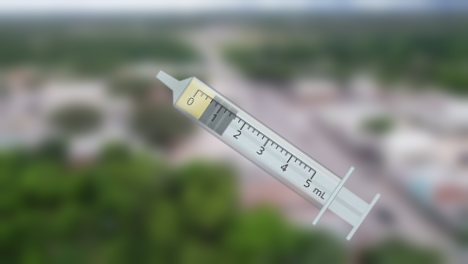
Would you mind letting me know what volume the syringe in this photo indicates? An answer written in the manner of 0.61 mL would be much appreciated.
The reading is 0.6 mL
